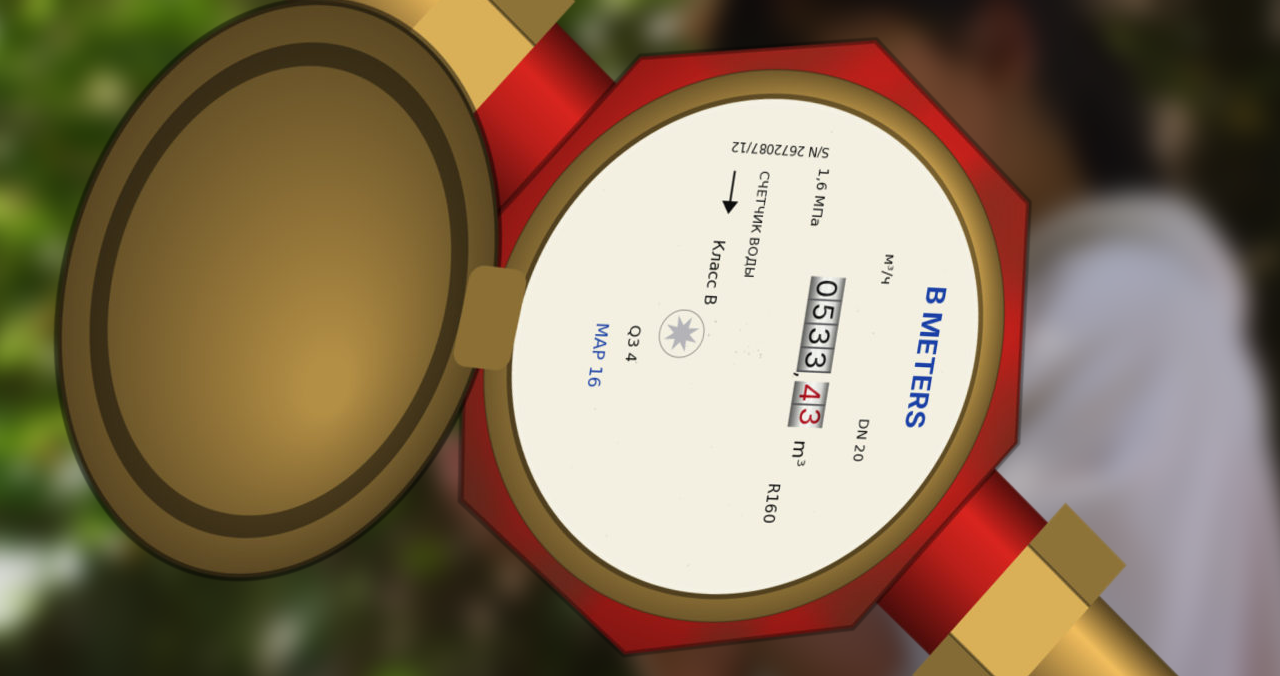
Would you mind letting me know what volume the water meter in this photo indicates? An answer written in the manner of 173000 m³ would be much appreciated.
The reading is 533.43 m³
